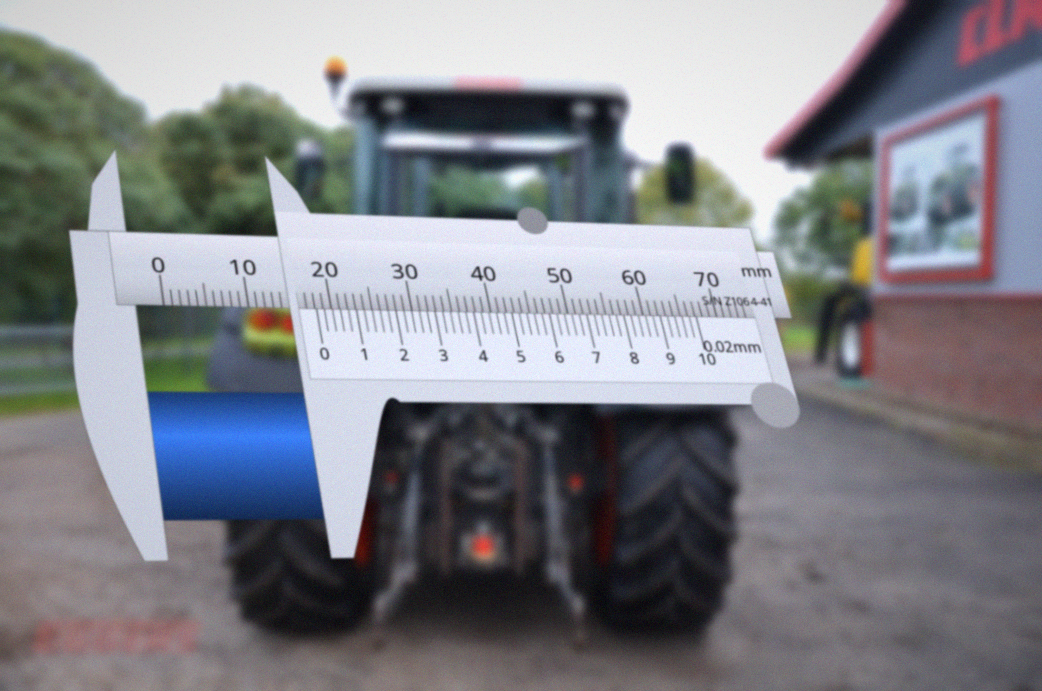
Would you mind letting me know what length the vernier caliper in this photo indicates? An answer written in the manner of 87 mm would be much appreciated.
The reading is 18.2 mm
